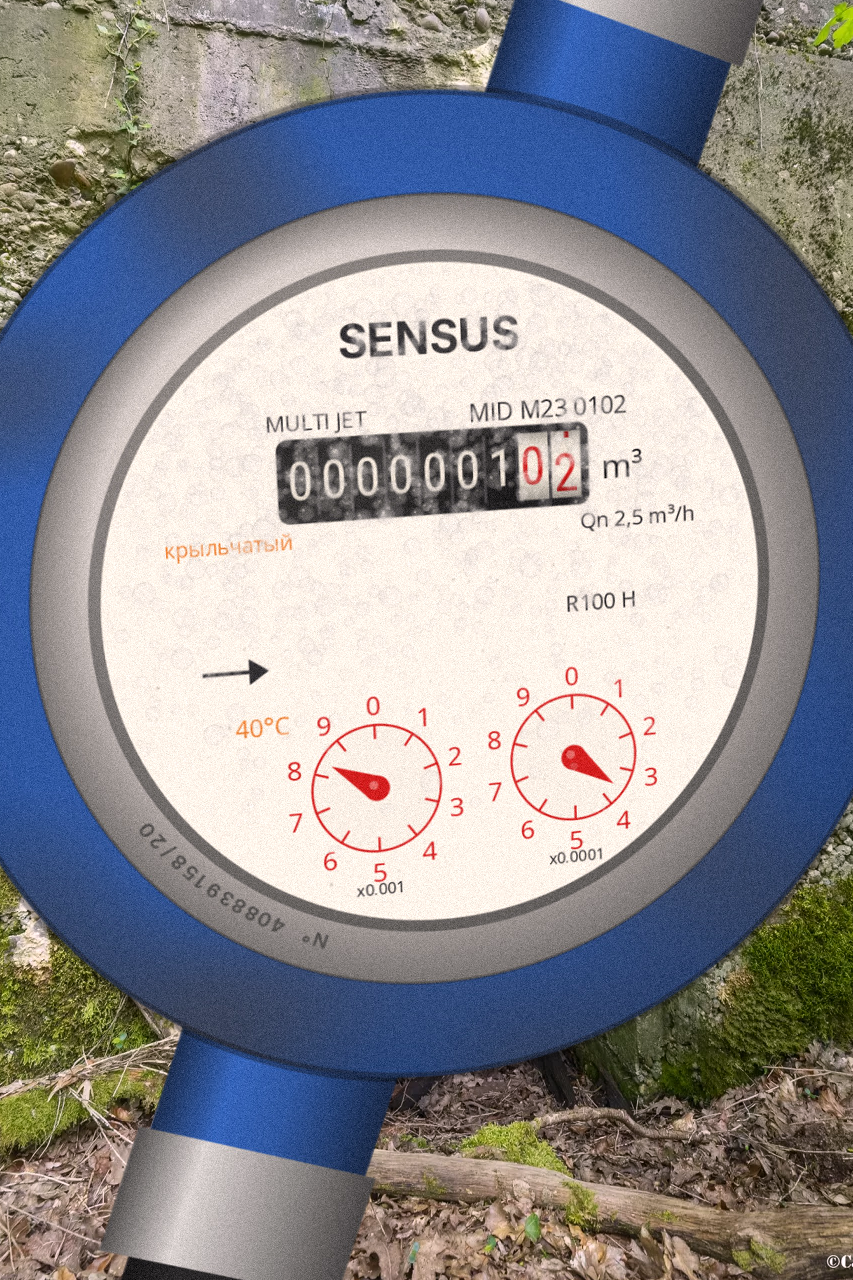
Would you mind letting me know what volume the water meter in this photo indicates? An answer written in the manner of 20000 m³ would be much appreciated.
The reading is 1.0183 m³
